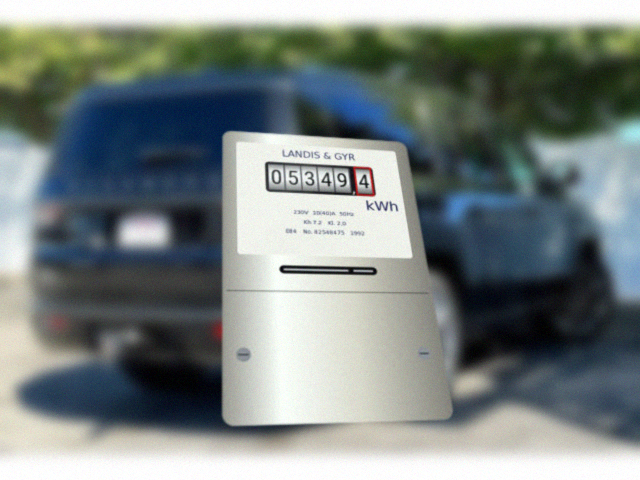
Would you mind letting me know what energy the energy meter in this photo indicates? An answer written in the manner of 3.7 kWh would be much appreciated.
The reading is 5349.4 kWh
